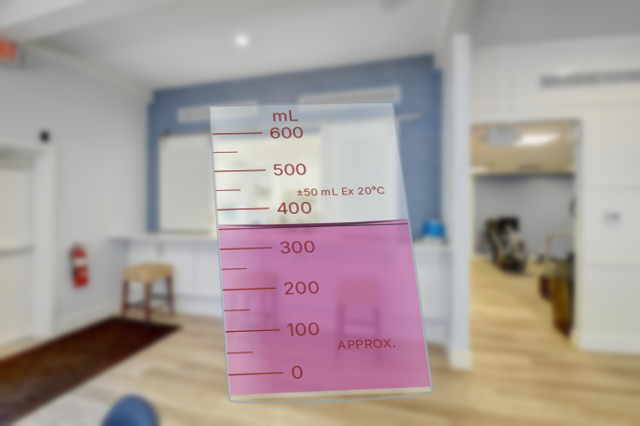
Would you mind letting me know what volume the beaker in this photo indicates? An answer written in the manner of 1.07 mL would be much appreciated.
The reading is 350 mL
